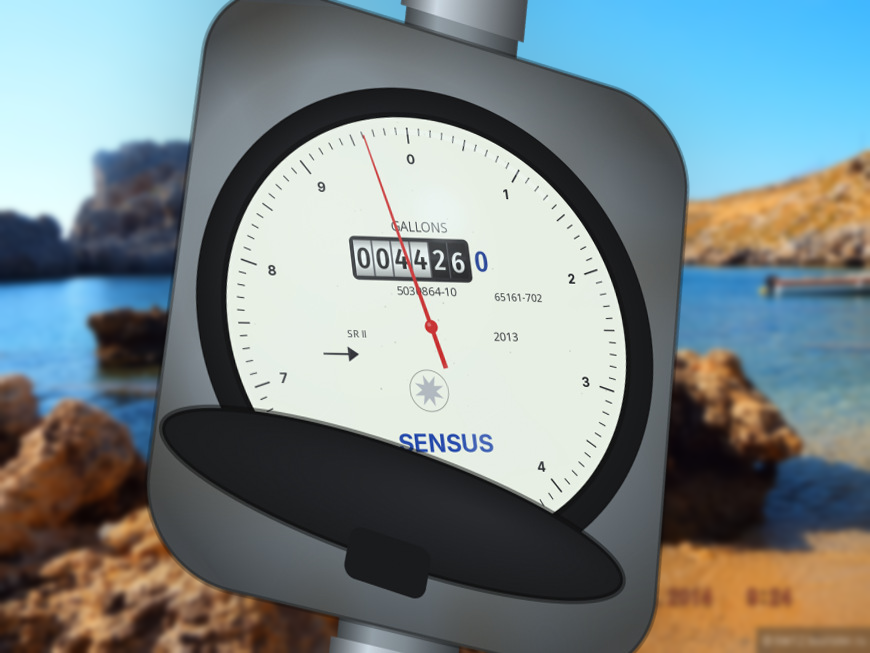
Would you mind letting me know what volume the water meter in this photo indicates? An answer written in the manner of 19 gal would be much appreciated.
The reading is 44259.6 gal
